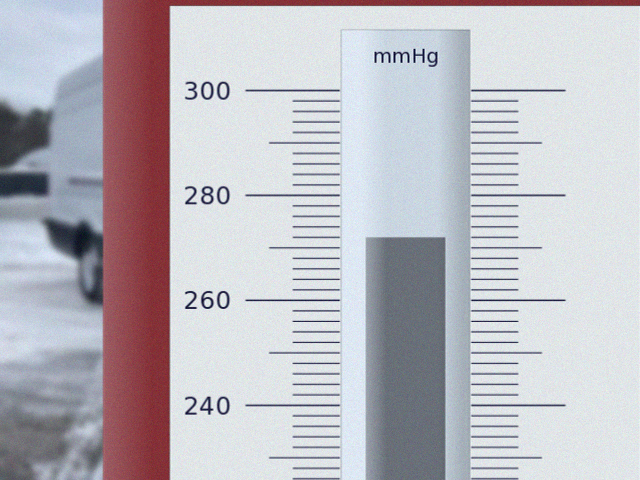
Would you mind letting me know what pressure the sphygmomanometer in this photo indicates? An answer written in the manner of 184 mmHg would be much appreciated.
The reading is 272 mmHg
